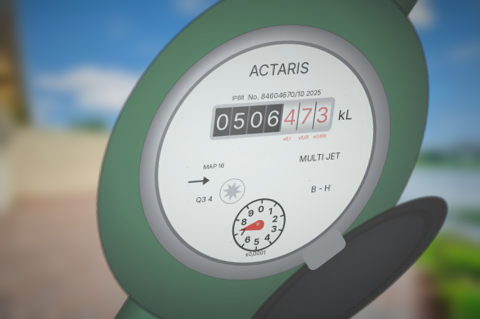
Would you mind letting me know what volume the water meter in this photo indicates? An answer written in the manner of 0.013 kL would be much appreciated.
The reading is 506.4737 kL
